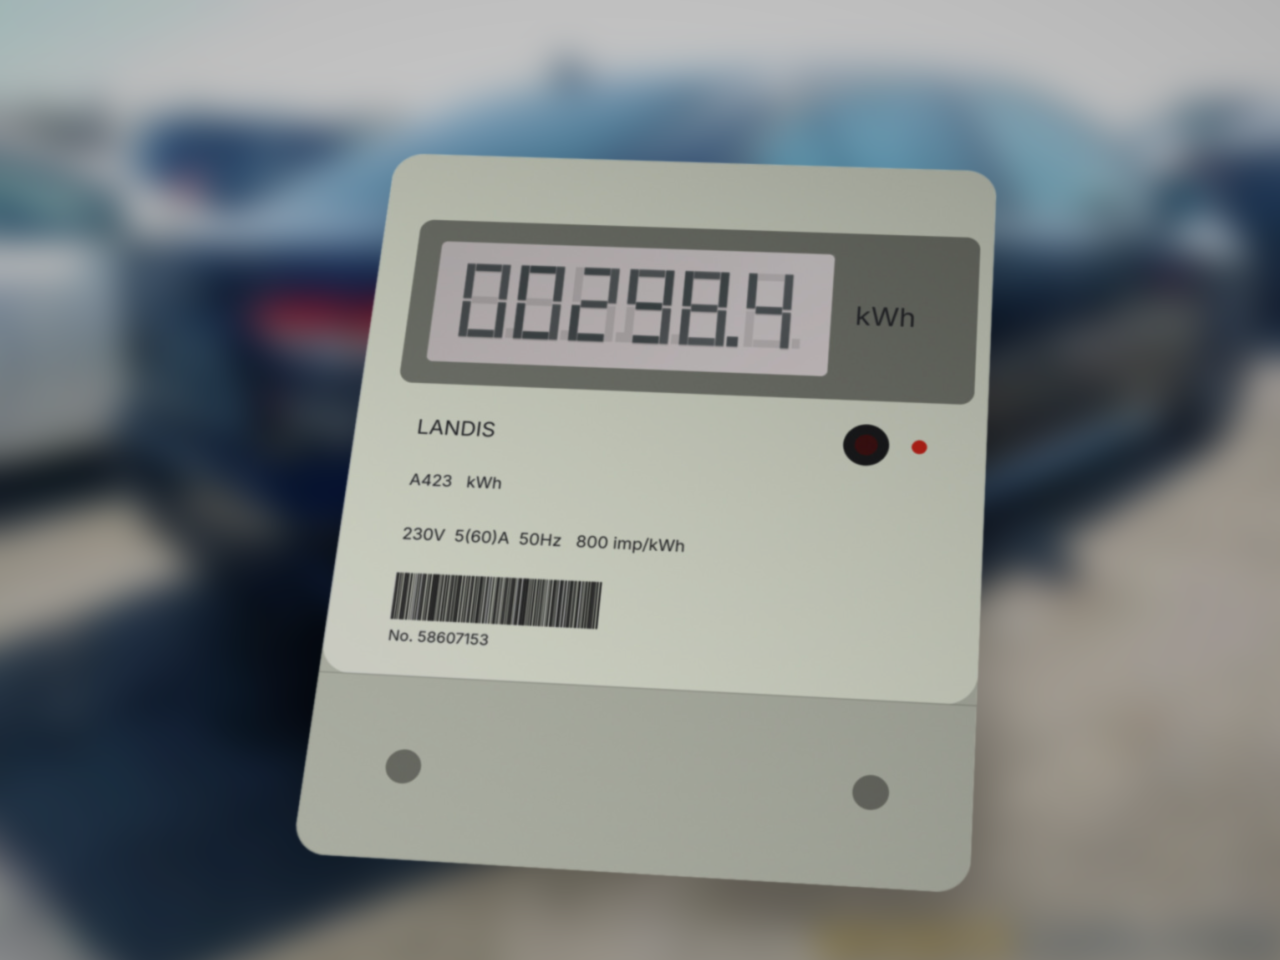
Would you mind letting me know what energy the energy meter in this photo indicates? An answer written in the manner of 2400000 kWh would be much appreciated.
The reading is 298.4 kWh
